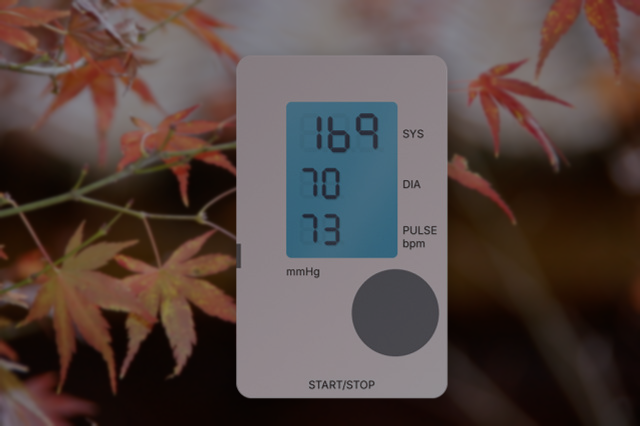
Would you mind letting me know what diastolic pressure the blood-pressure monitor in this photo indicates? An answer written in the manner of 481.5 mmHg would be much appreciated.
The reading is 70 mmHg
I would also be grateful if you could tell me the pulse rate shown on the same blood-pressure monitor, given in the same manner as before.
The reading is 73 bpm
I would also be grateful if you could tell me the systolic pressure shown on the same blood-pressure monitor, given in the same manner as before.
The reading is 169 mmHg
